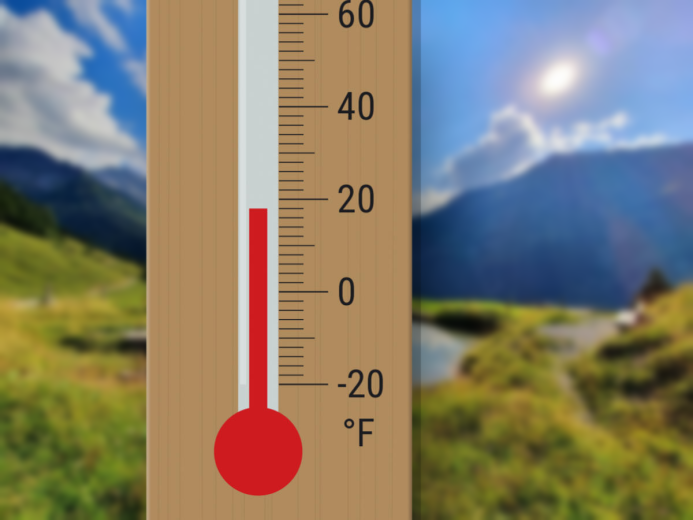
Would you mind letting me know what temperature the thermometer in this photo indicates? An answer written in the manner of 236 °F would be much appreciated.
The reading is 18 °F
